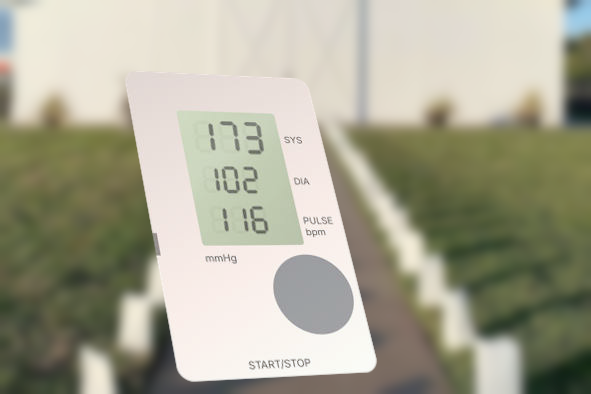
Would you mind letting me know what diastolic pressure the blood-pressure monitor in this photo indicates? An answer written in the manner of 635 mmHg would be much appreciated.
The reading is 102 mmHg
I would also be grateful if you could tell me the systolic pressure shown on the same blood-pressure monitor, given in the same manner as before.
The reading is 173 mmHg
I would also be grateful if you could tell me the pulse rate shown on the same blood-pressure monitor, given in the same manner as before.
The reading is 116 bpm
